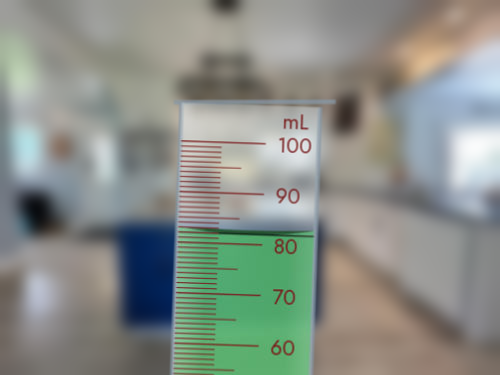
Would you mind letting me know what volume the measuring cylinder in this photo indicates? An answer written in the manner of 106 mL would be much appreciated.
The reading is 82 mL
